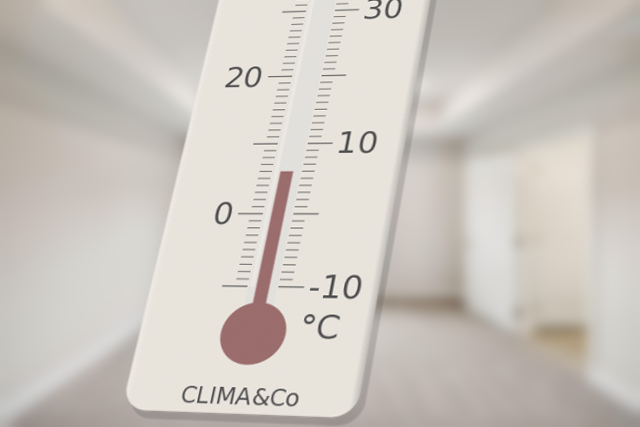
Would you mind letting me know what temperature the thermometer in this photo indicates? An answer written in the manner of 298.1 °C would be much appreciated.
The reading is 6 °C
